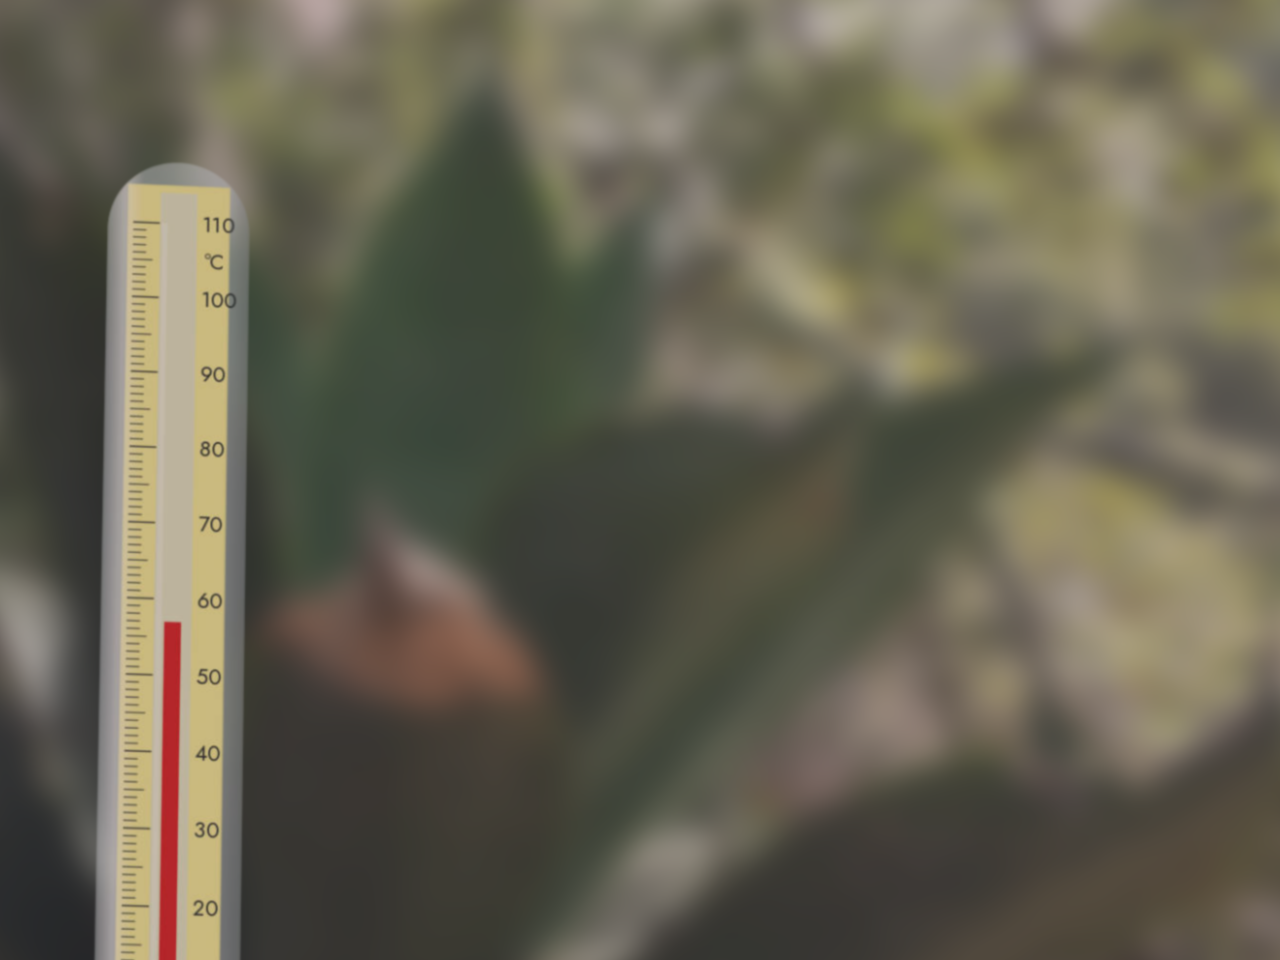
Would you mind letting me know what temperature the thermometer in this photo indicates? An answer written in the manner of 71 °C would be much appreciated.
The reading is 57 °C
